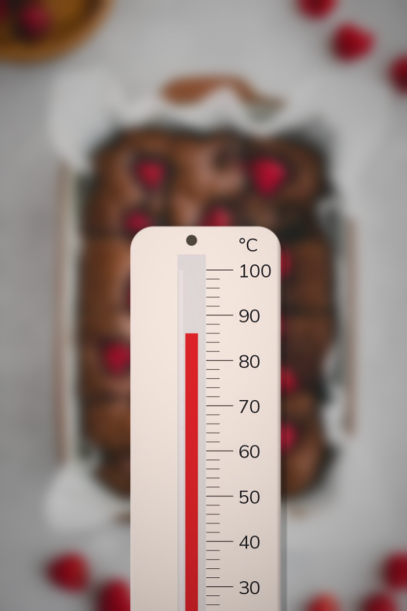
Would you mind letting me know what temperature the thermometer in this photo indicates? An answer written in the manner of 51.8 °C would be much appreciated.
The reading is 86 °C
